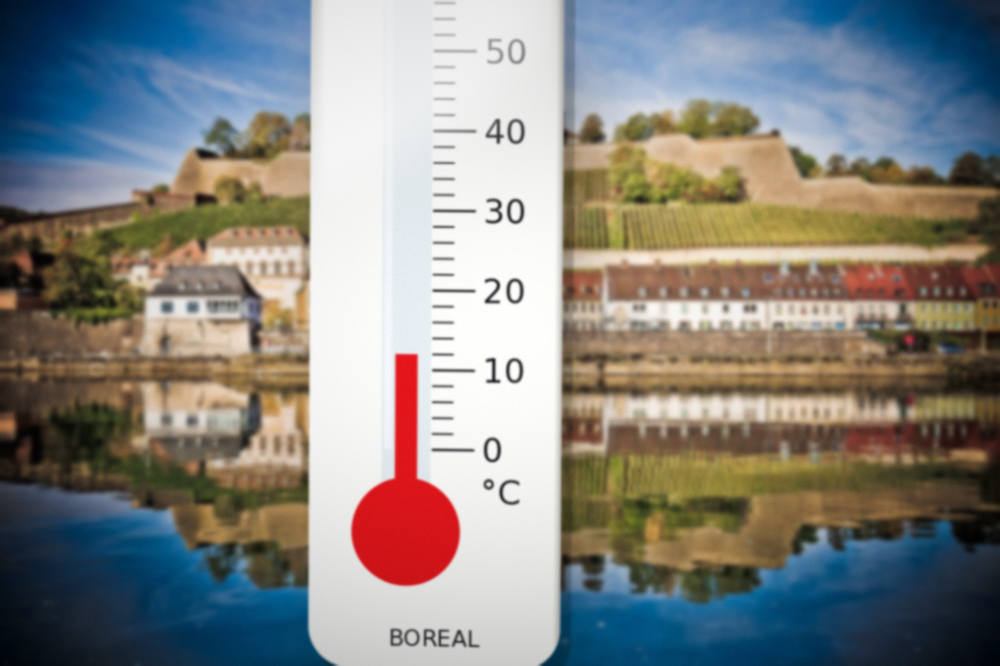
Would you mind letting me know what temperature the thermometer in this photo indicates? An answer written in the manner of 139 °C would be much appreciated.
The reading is 12 °C
